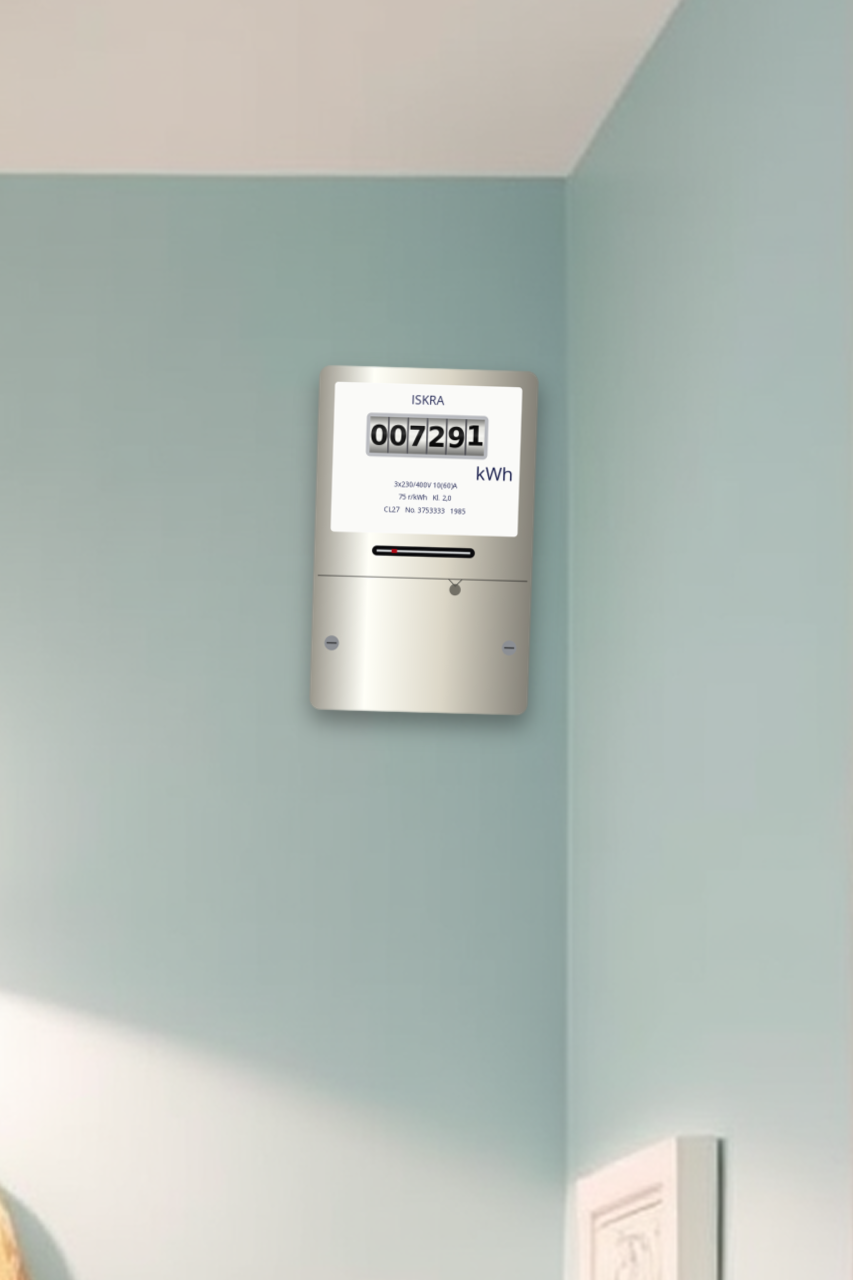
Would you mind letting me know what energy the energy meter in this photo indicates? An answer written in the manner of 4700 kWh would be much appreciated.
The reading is 7291 kWh
